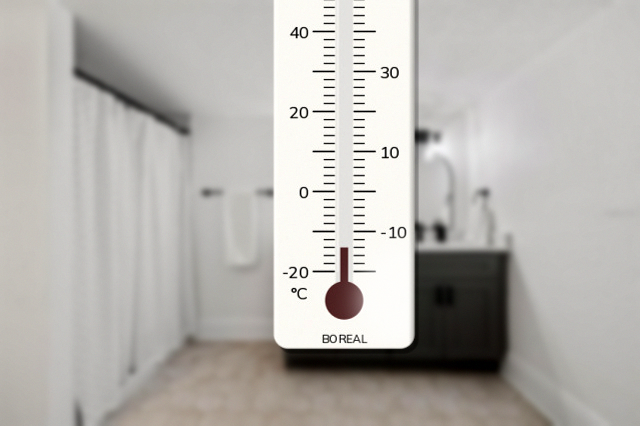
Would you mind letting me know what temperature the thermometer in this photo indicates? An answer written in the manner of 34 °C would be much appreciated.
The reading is -14 °C
